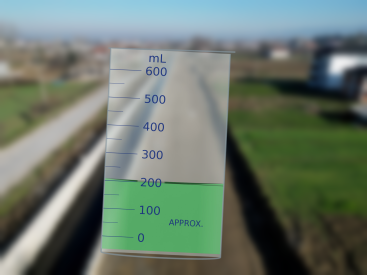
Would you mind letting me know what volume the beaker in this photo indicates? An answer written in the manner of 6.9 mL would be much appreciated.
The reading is 200 mL
